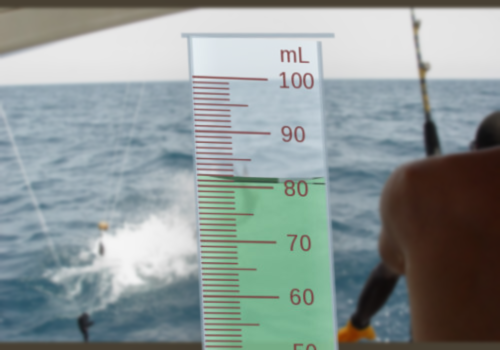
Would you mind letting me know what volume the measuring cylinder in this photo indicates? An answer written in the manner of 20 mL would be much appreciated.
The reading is 81 mL
